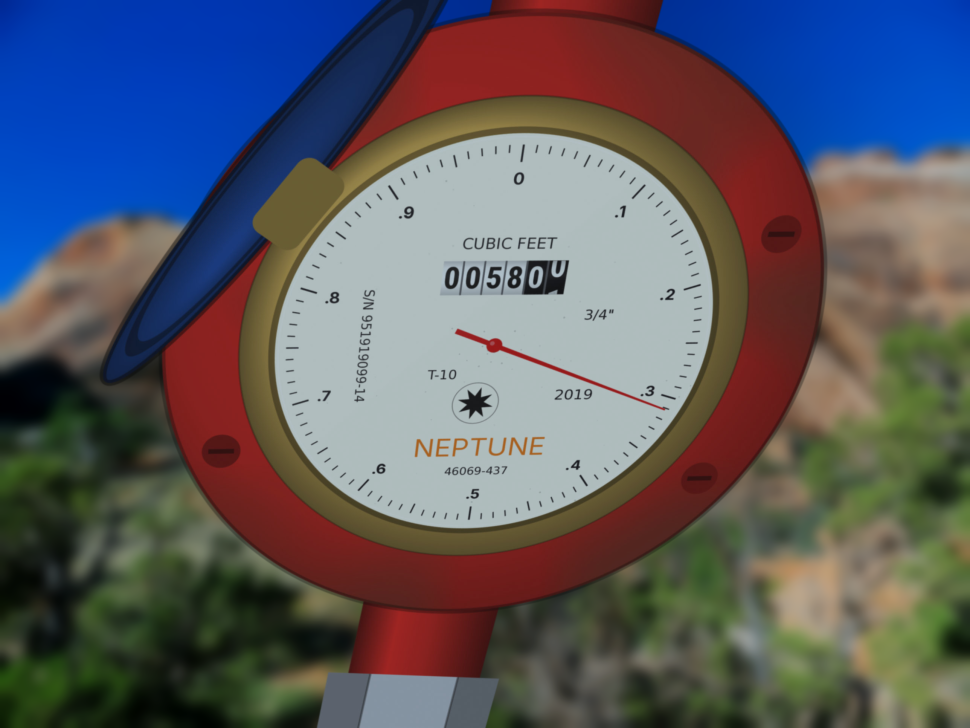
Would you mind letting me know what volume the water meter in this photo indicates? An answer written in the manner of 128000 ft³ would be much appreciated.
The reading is 5800.31 ft³
